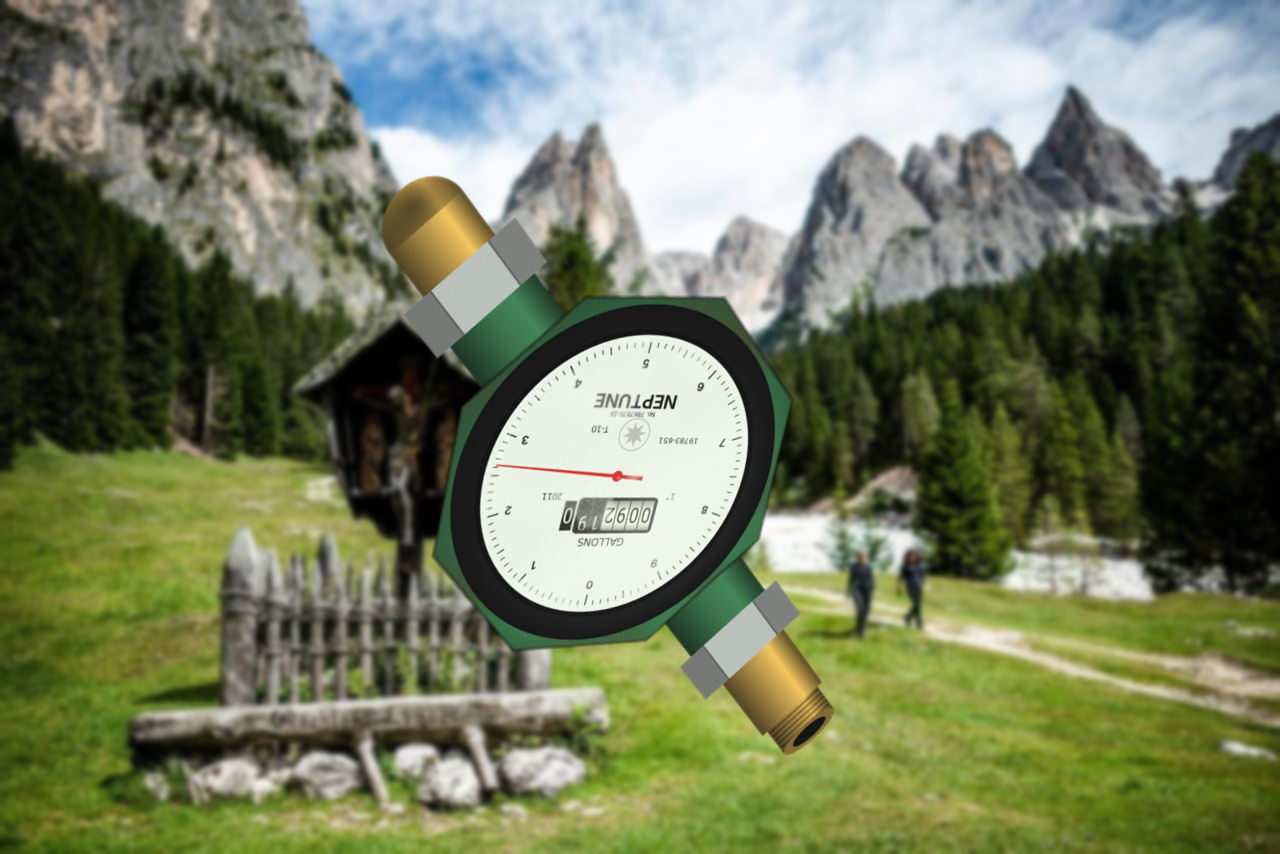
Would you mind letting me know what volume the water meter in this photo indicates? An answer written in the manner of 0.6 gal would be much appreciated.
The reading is 92192.6 gal
